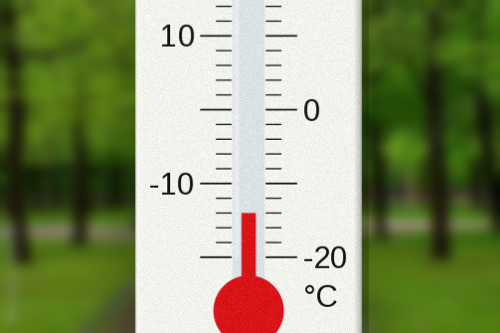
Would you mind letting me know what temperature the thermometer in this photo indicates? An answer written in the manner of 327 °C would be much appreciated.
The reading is -14 °C
